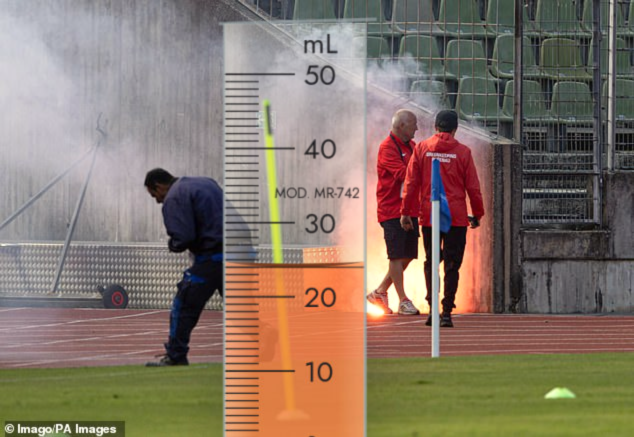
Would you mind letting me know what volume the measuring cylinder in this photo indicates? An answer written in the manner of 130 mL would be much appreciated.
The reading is 24 mL
